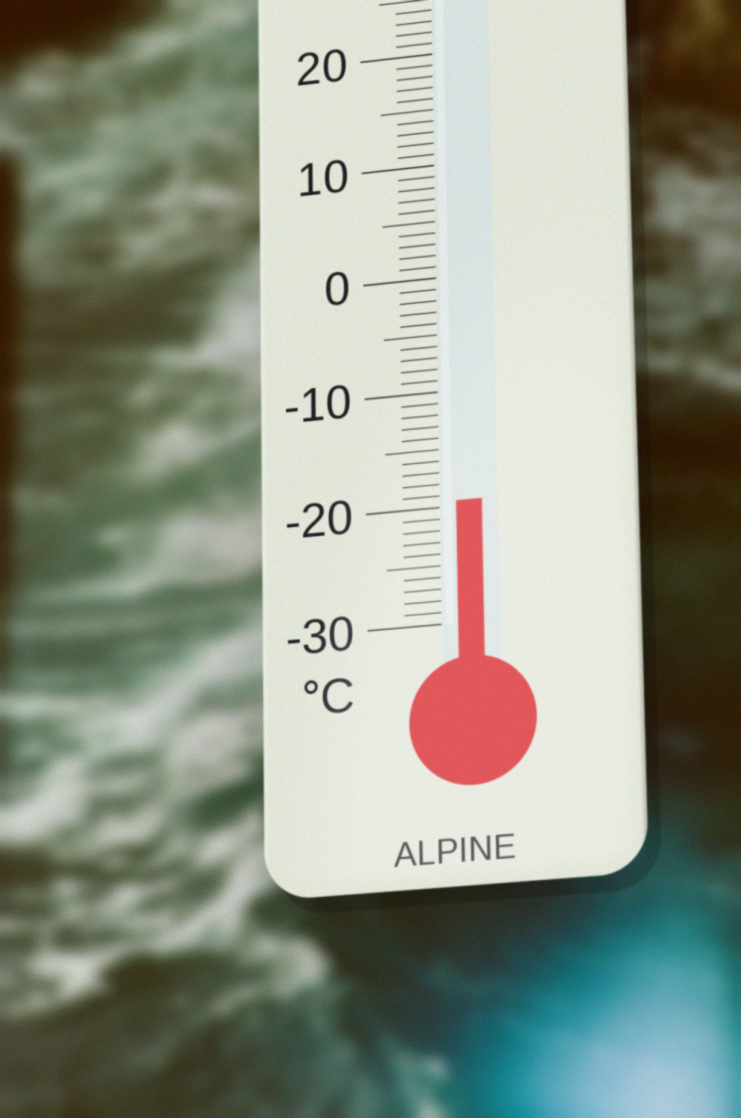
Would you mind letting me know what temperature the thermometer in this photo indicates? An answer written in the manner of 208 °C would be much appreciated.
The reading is -19.5 °C
